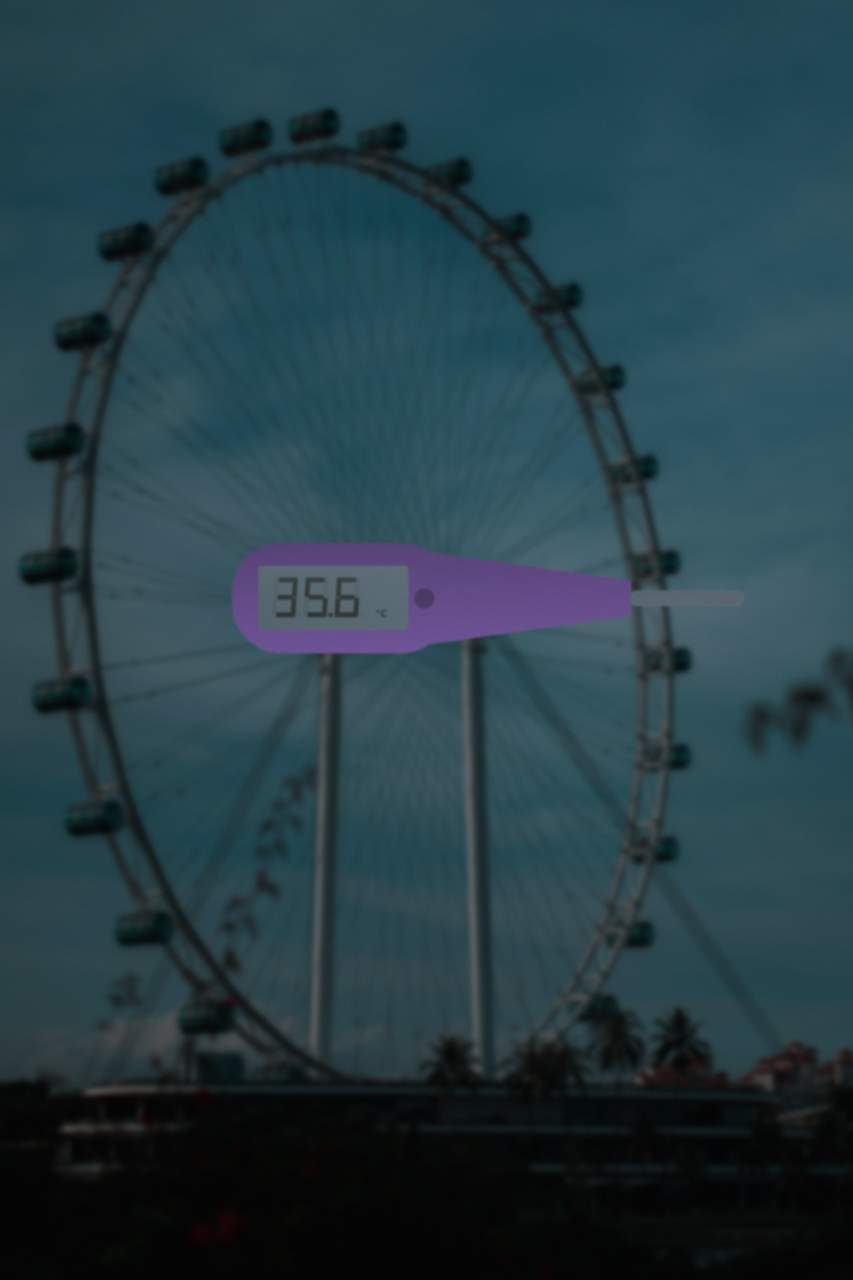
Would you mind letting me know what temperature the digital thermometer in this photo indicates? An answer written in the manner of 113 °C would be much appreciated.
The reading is 35.6 °C
